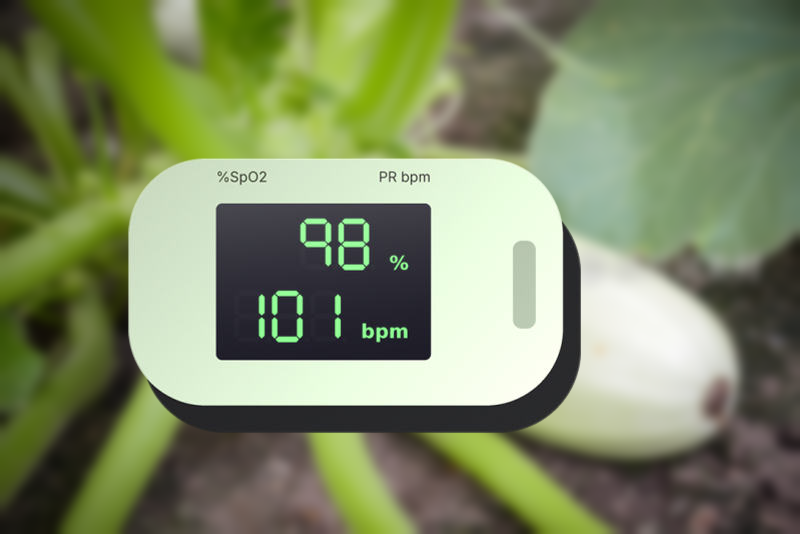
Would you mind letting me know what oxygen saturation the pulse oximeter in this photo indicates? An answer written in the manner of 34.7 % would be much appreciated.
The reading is 98 %
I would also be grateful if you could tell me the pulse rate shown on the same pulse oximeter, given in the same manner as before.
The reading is 101 bpm
